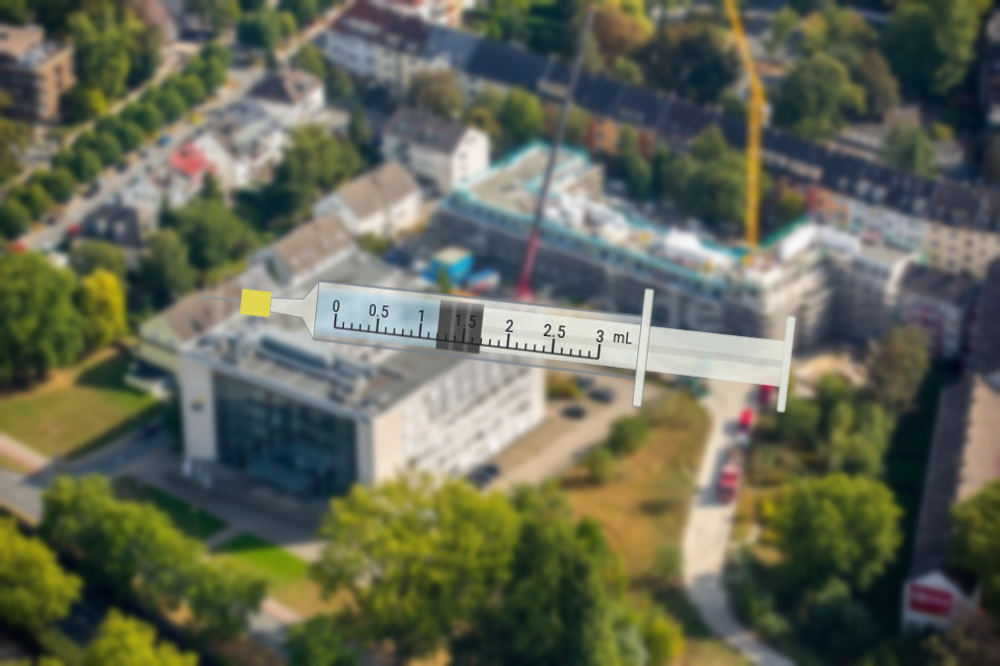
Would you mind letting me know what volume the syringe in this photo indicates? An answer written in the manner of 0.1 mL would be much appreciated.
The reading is 1.2 mL
